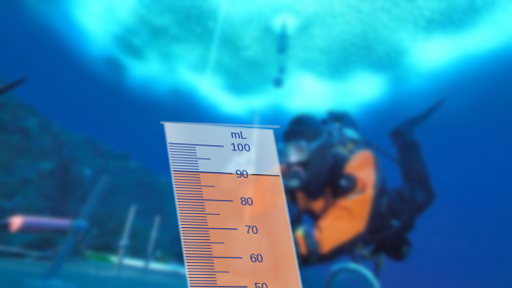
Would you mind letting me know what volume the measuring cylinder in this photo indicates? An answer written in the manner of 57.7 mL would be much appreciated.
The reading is 90 mL
